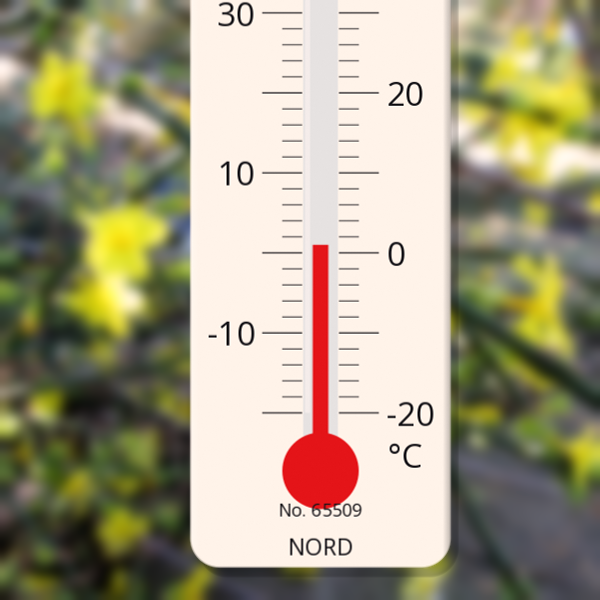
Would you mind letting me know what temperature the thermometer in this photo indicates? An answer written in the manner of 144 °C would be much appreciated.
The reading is 1 °C
